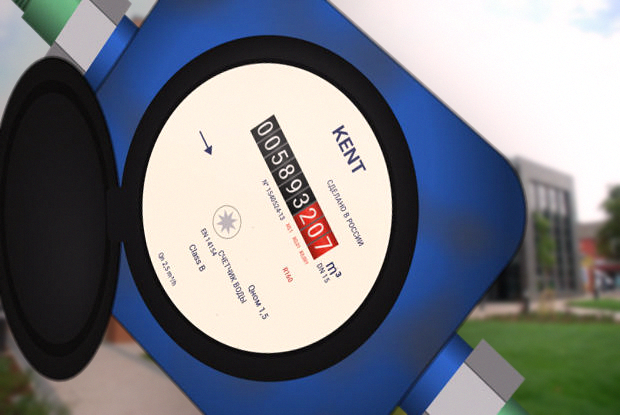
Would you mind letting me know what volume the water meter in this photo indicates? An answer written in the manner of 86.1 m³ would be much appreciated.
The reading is 5893.207 m³
